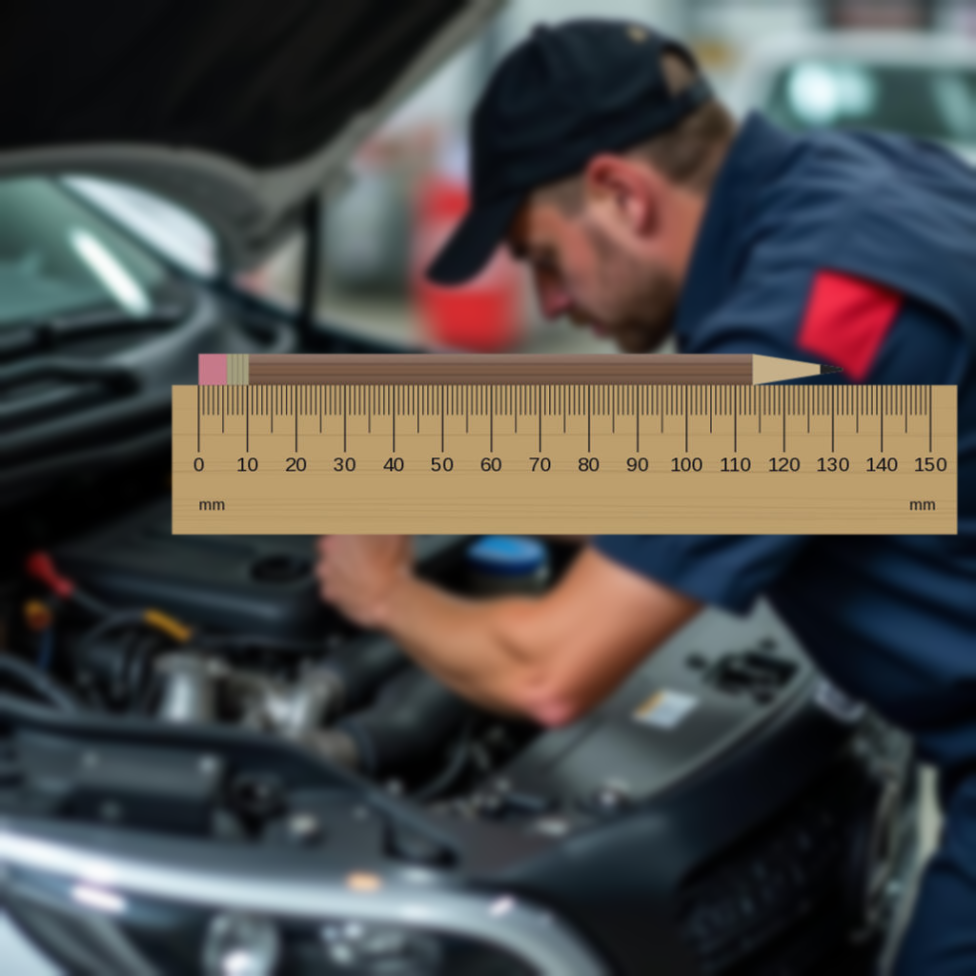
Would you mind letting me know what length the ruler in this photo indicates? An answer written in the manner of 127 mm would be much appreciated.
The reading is 132 mm
